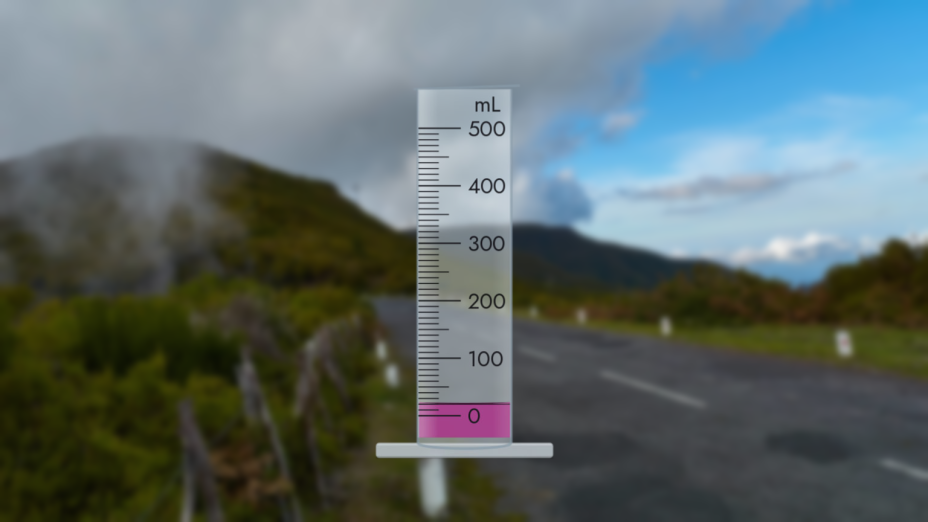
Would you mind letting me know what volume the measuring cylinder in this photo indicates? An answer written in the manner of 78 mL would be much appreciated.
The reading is 20 mL
